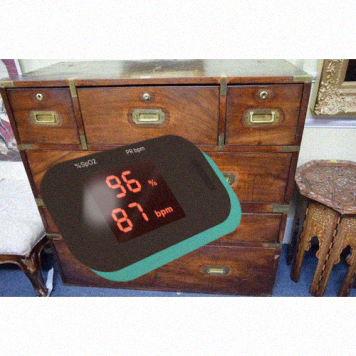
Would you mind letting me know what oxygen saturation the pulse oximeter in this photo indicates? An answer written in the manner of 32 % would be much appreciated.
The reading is 96 %
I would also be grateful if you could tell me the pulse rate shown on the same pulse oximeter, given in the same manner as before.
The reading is 87 bpm
